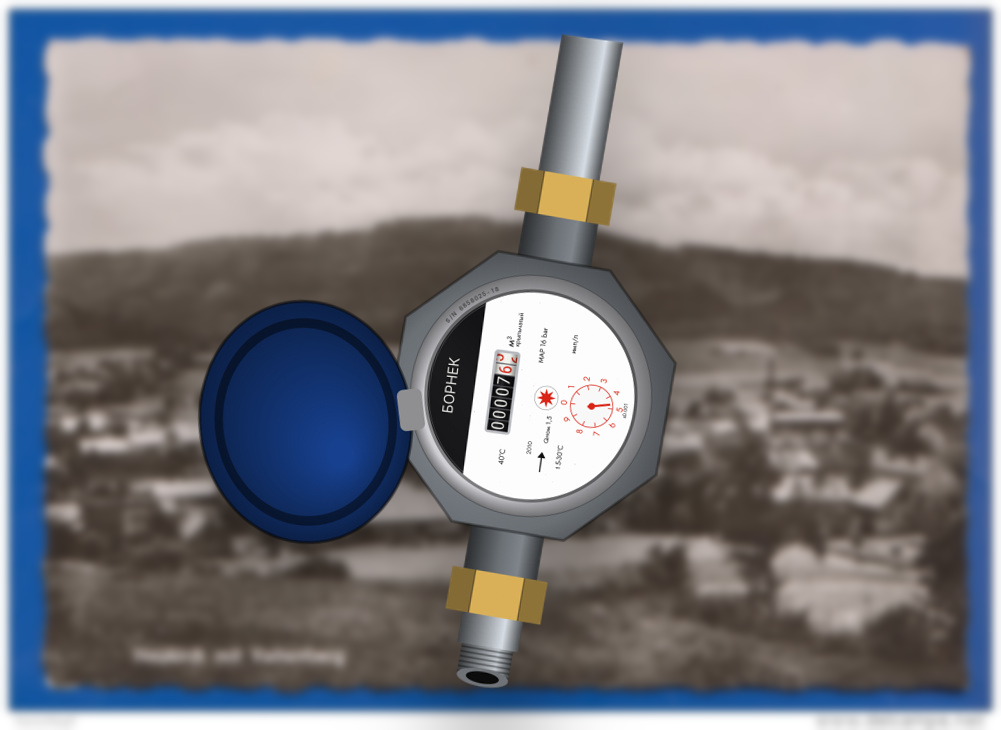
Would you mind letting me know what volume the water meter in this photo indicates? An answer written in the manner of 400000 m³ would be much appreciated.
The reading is 7.654 m³
